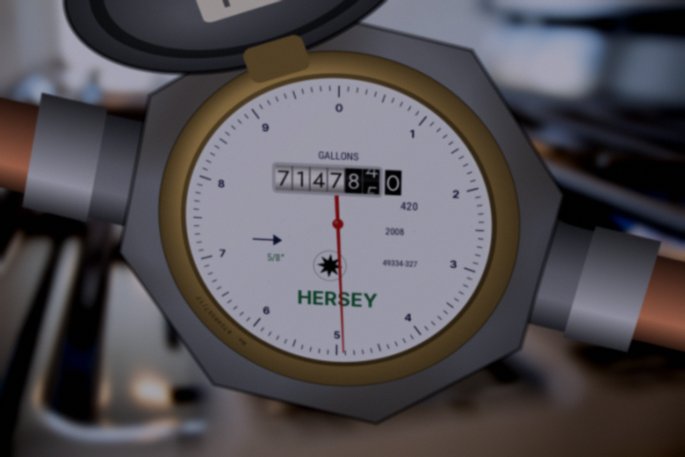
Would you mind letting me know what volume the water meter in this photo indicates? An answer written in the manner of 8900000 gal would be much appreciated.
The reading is 7147844.9 gal
